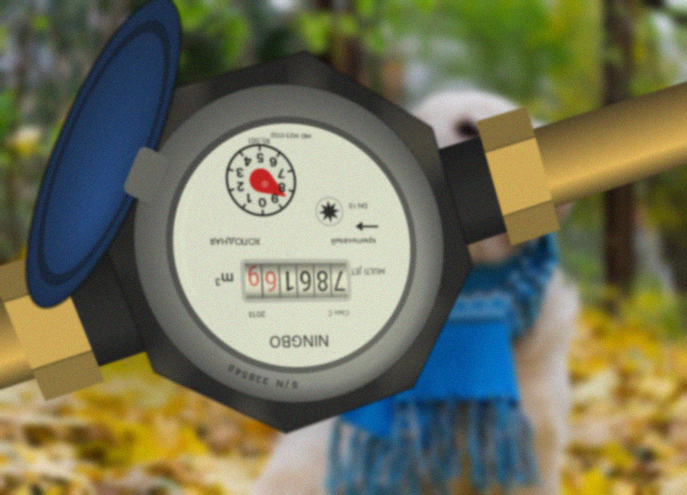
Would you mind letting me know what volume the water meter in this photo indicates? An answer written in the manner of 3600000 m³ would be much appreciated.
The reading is 7861.688 m³
